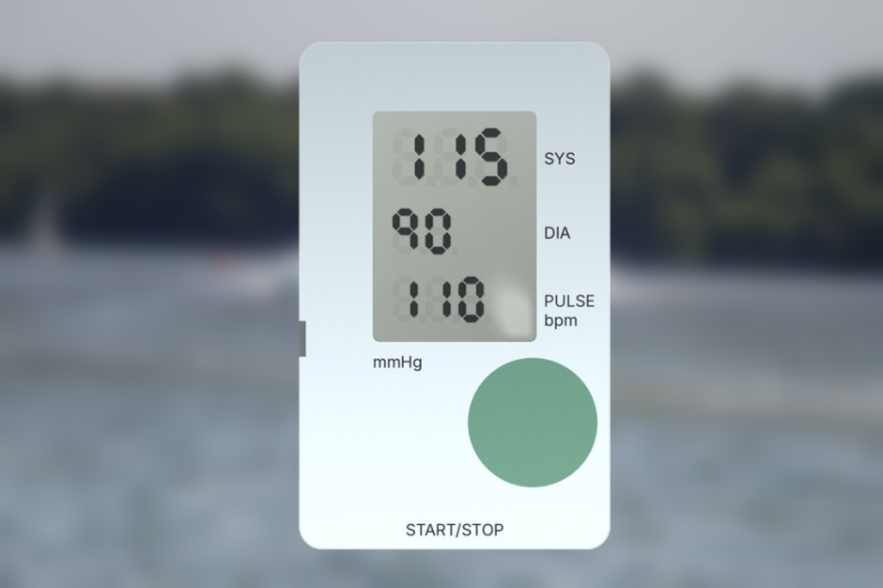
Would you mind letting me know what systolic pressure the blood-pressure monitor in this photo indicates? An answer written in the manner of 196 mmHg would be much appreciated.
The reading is 115 mmHg
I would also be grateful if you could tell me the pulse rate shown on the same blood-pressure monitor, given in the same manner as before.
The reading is 110 bpm
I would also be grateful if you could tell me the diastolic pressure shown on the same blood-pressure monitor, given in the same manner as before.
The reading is 90 mmHg
